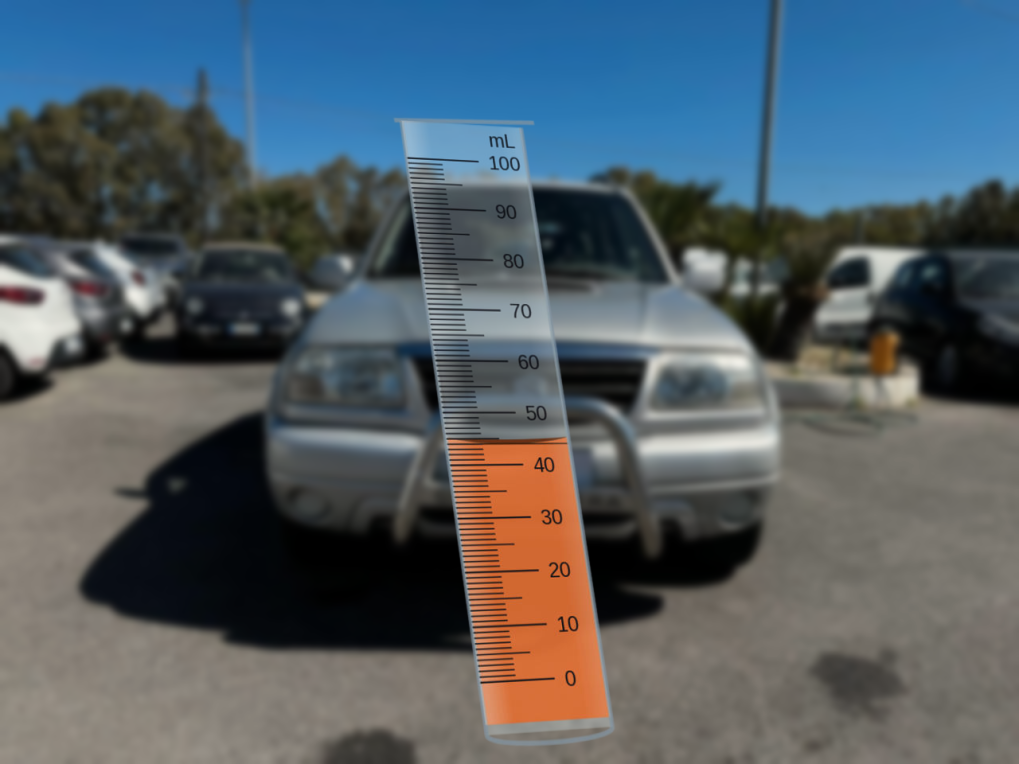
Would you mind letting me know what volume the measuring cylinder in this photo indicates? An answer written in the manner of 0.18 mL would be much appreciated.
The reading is 44 mL
